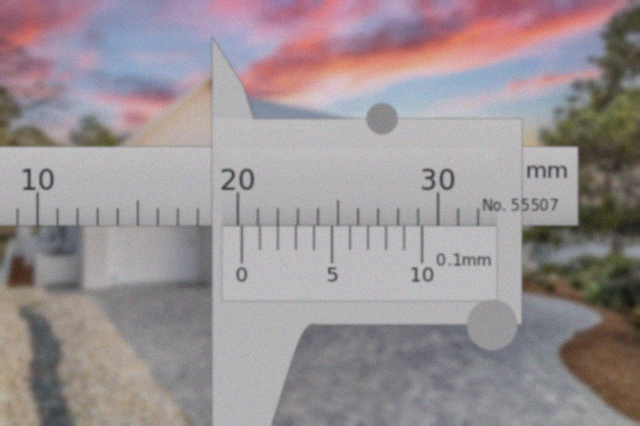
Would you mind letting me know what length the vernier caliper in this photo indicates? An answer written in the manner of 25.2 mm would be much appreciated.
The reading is 20.2 mm
